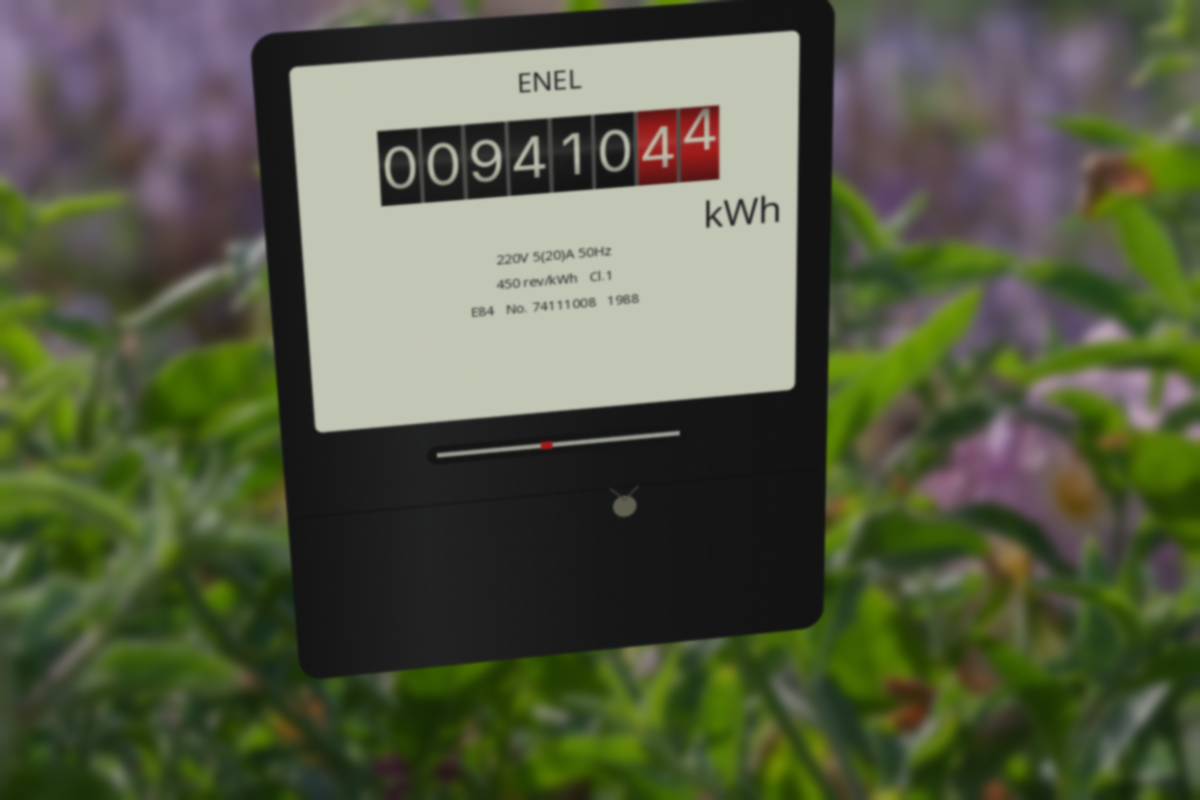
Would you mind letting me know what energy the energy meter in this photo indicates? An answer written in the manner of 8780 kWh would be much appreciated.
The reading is 9410.44 kWh
